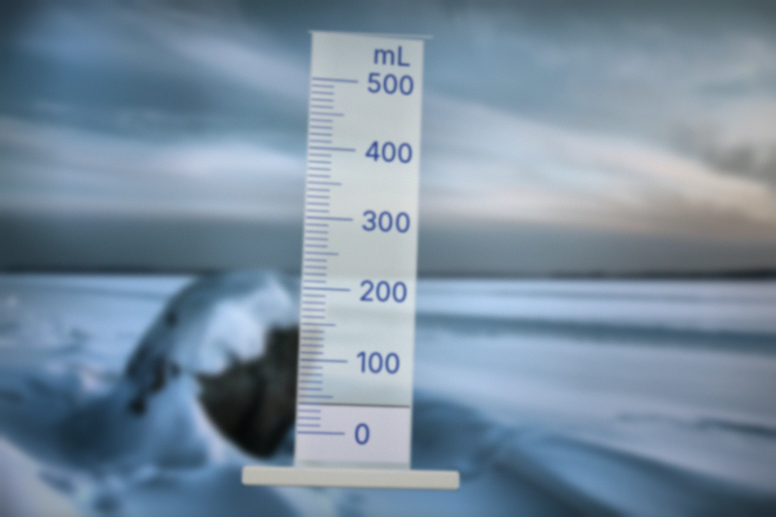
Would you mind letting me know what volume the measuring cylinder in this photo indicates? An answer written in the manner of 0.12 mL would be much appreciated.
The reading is 40 mL
